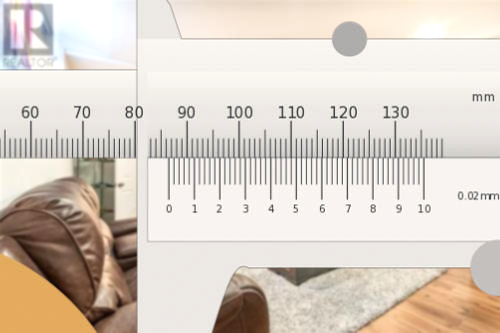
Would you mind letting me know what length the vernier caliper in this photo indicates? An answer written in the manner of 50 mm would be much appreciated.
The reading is 86.5 mm
